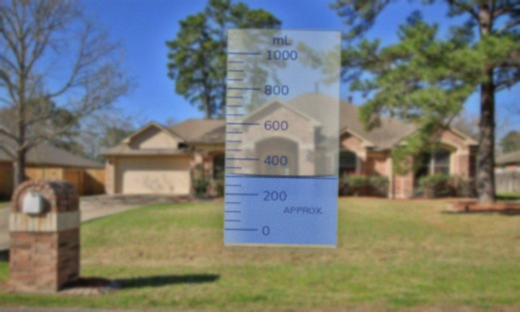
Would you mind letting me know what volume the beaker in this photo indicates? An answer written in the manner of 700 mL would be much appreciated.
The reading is 300 mL
